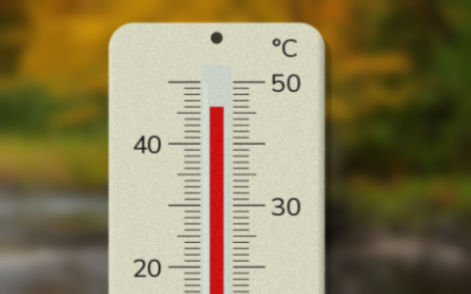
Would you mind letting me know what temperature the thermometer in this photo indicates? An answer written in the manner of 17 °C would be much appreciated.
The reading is 46 °C
